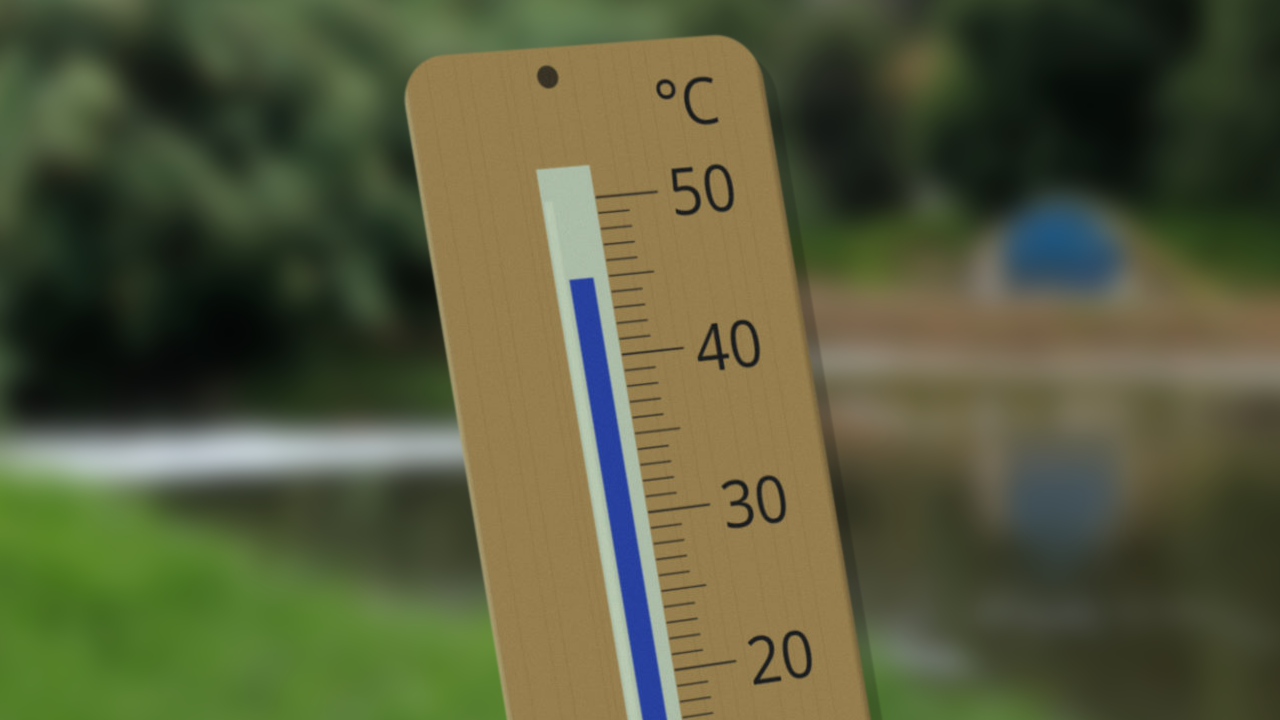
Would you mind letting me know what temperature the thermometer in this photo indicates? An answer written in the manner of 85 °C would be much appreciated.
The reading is 45 °C
